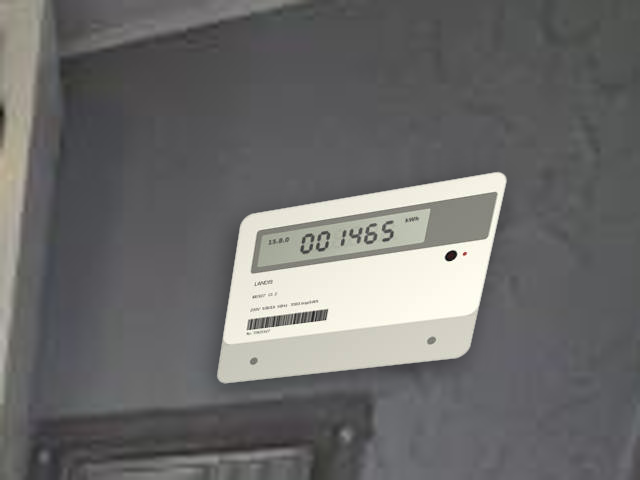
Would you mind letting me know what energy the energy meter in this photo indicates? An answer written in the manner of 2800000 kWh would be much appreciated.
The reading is 1465 kWh
